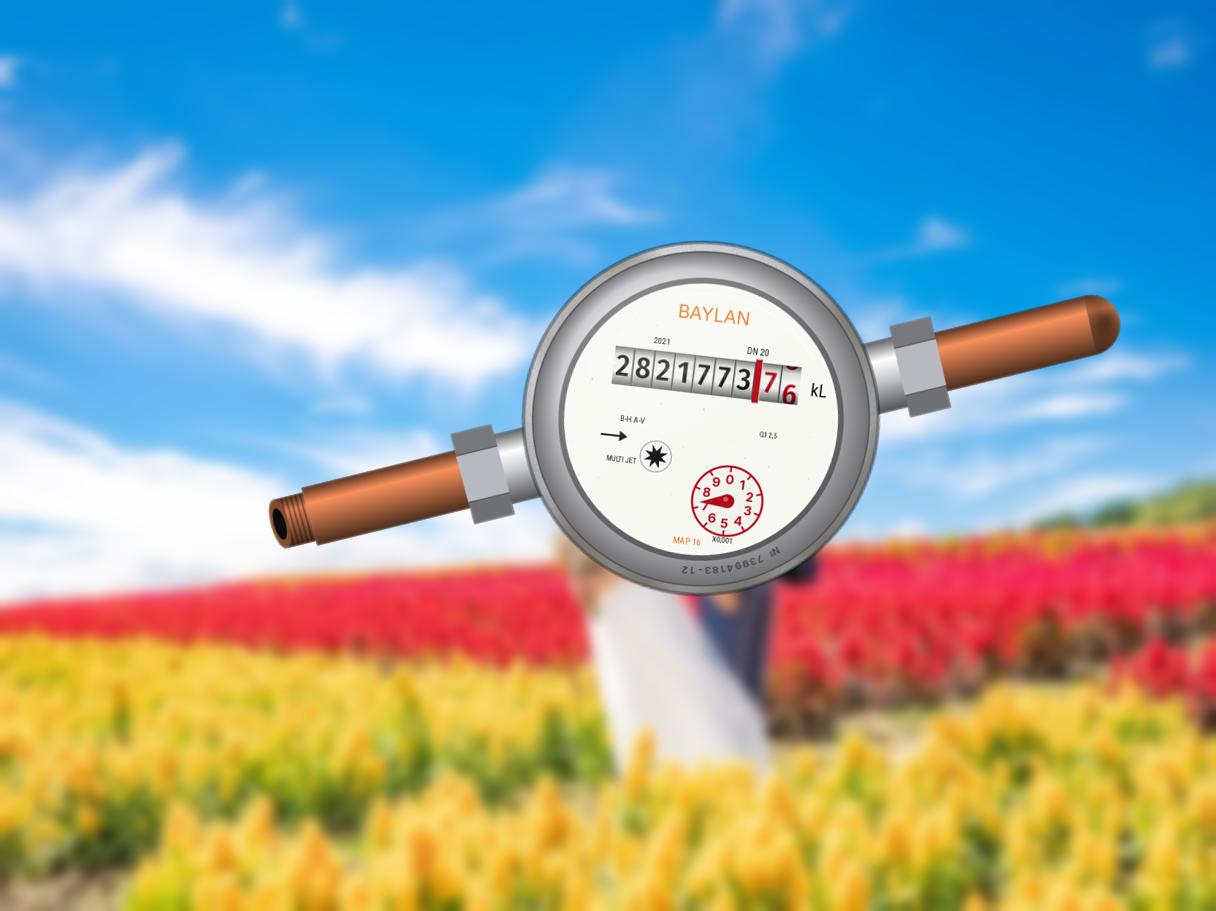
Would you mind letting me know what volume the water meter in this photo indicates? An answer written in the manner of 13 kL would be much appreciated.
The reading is 2821773.757 kL
